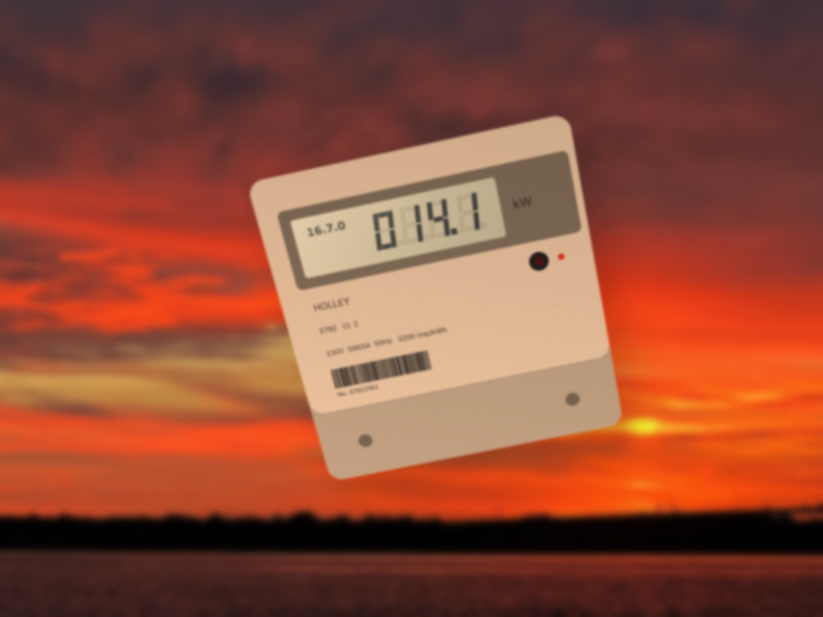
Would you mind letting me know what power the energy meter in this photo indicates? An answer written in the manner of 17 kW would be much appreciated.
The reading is 14.1 kW
